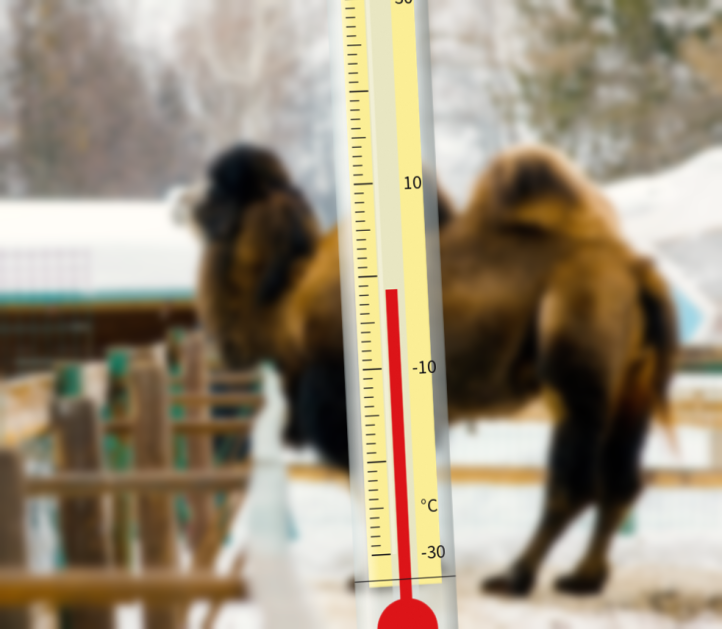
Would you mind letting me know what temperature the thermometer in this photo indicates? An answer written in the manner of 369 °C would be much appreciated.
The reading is -1.5 °C
